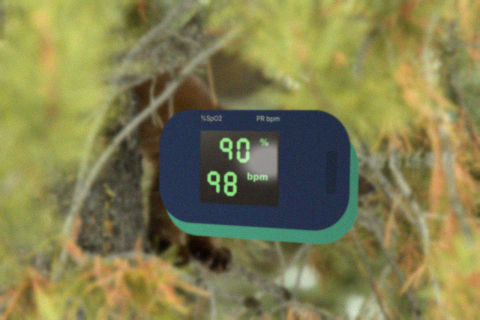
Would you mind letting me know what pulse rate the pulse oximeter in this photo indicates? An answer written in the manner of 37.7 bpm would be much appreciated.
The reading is 98 bpm
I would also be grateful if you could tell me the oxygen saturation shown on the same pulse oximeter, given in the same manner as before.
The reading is 90 %
